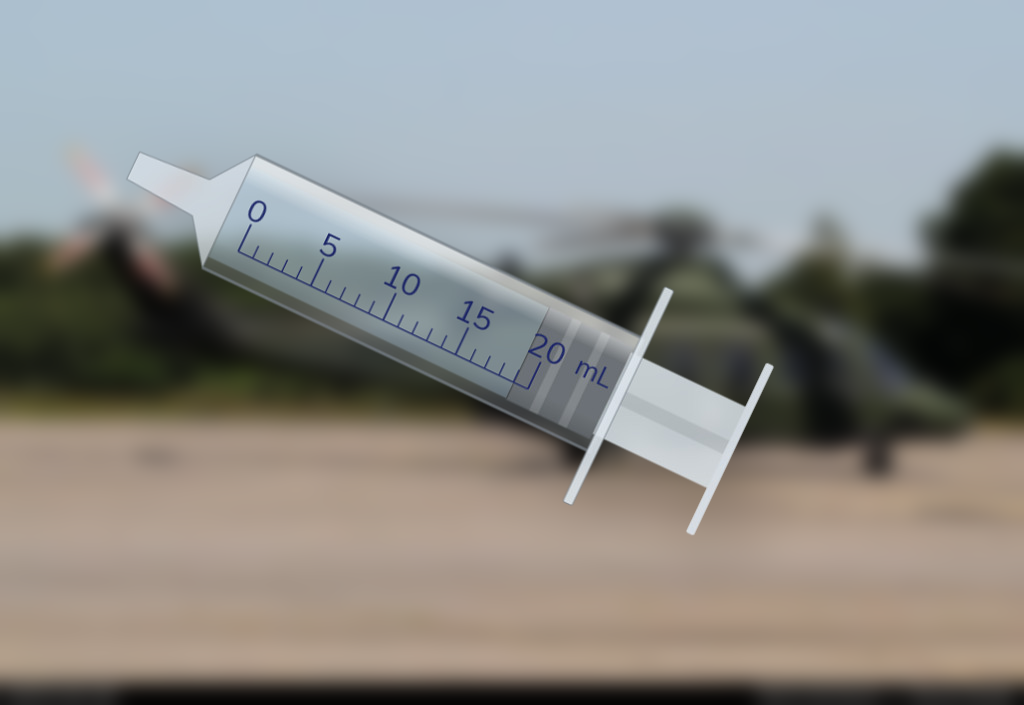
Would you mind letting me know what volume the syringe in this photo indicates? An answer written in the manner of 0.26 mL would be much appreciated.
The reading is 19 mL
